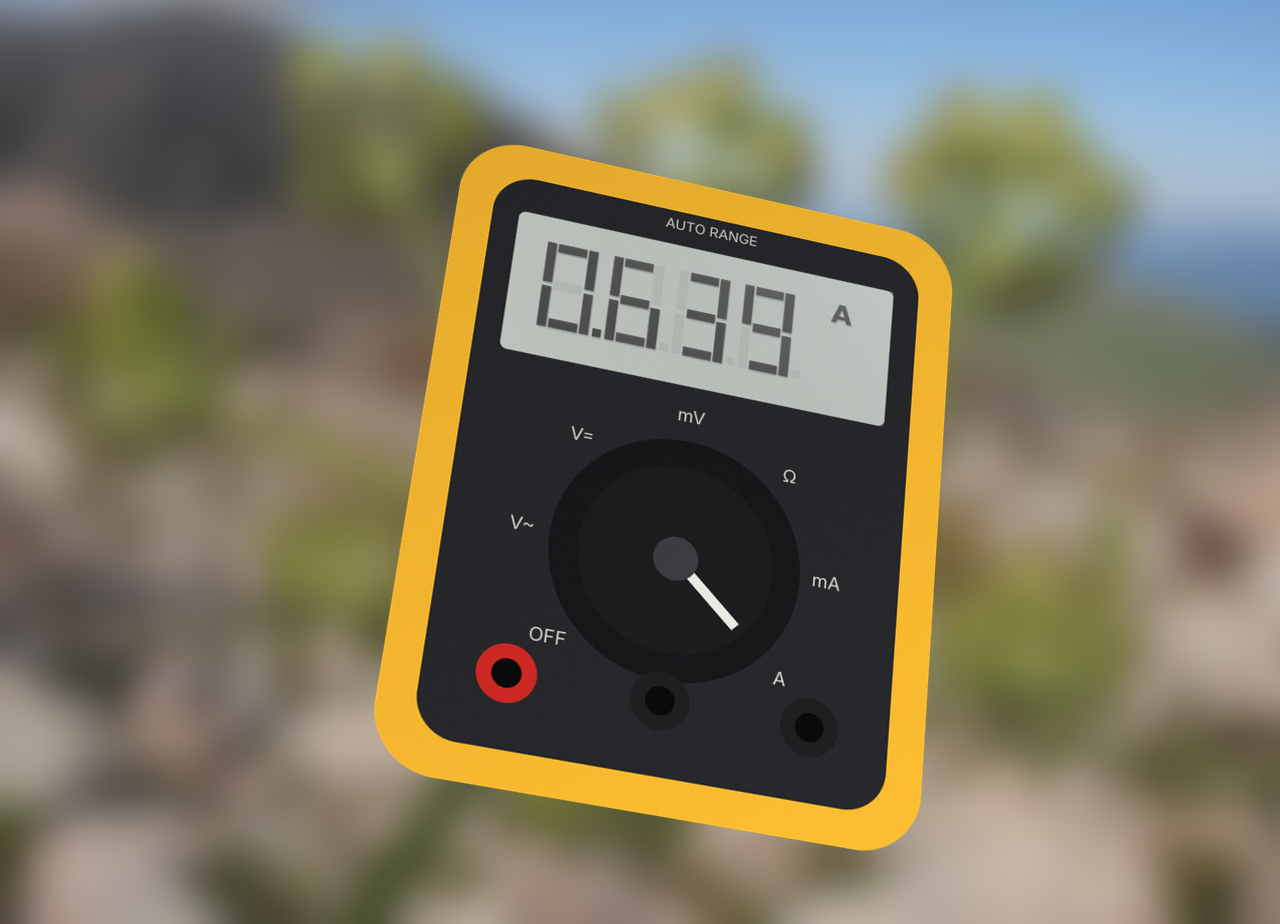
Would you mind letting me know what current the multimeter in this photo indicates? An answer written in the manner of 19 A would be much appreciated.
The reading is 0.639 A
